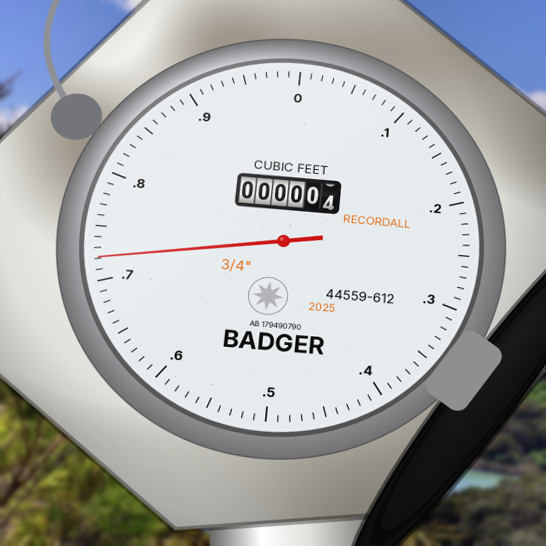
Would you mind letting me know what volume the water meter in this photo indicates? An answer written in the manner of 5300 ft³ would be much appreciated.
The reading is 3.72 ft³
